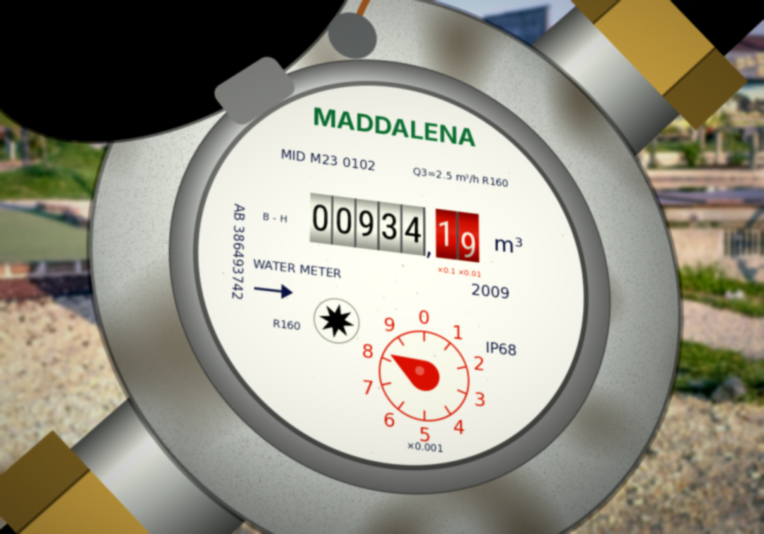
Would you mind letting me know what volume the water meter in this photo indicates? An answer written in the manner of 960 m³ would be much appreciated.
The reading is 934.188 m³
